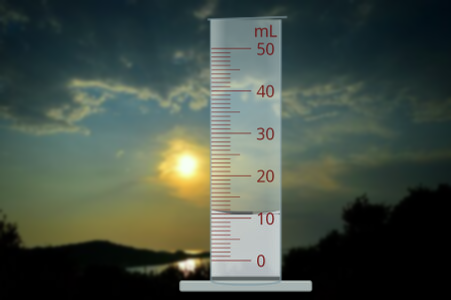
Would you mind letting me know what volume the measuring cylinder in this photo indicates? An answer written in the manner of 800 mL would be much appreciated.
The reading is 11 mL
